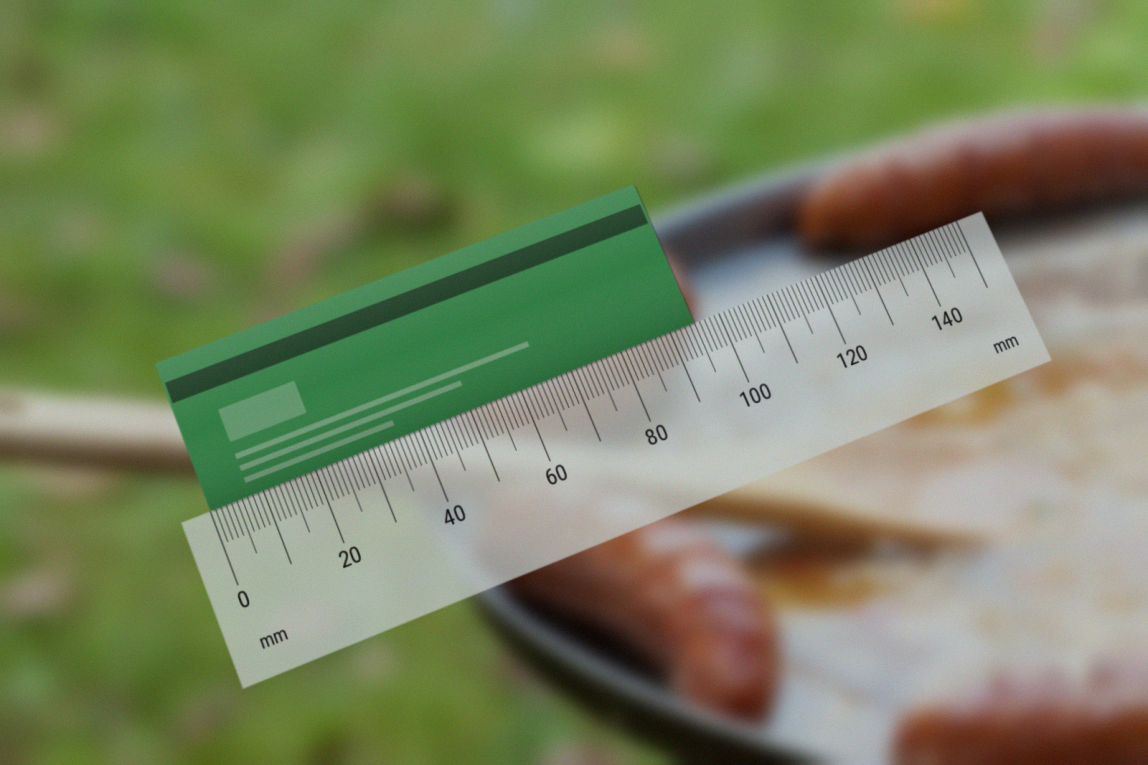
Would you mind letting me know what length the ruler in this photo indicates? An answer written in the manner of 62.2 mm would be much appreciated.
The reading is 95 mm
